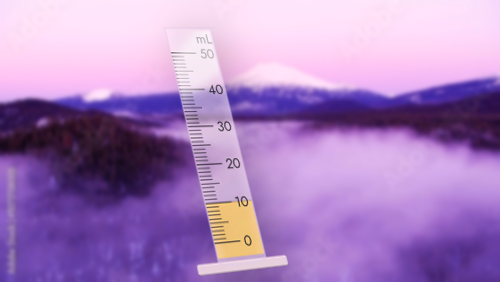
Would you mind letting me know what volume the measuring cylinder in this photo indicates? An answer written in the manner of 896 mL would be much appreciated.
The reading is 10 mL
